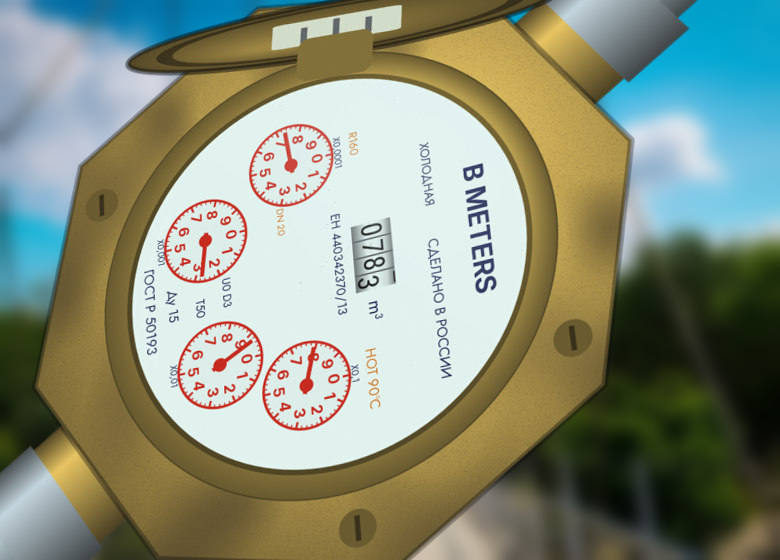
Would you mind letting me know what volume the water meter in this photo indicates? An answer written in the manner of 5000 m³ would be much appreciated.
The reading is 782.7927 m³
